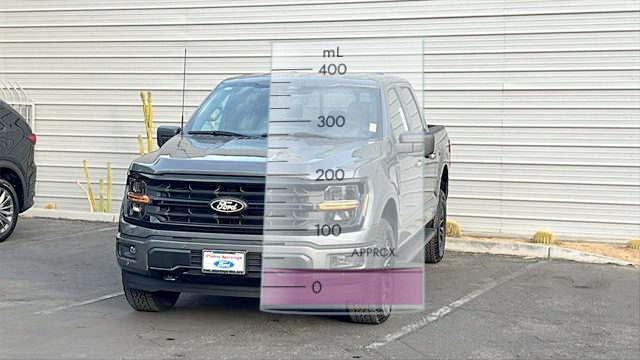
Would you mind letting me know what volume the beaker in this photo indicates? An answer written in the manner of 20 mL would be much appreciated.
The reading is 25 mL
